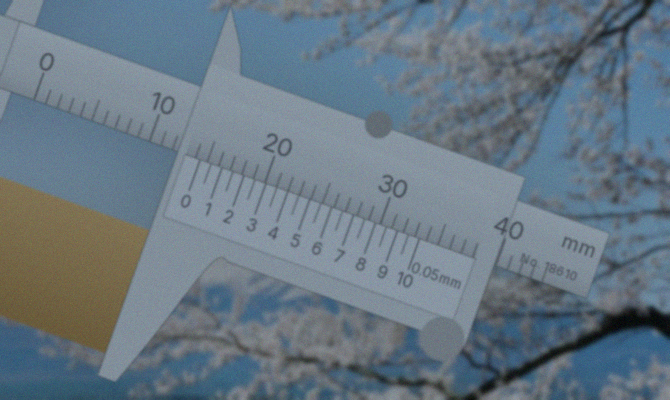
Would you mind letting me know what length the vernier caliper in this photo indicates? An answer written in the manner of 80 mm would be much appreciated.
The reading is 14.4 mm
